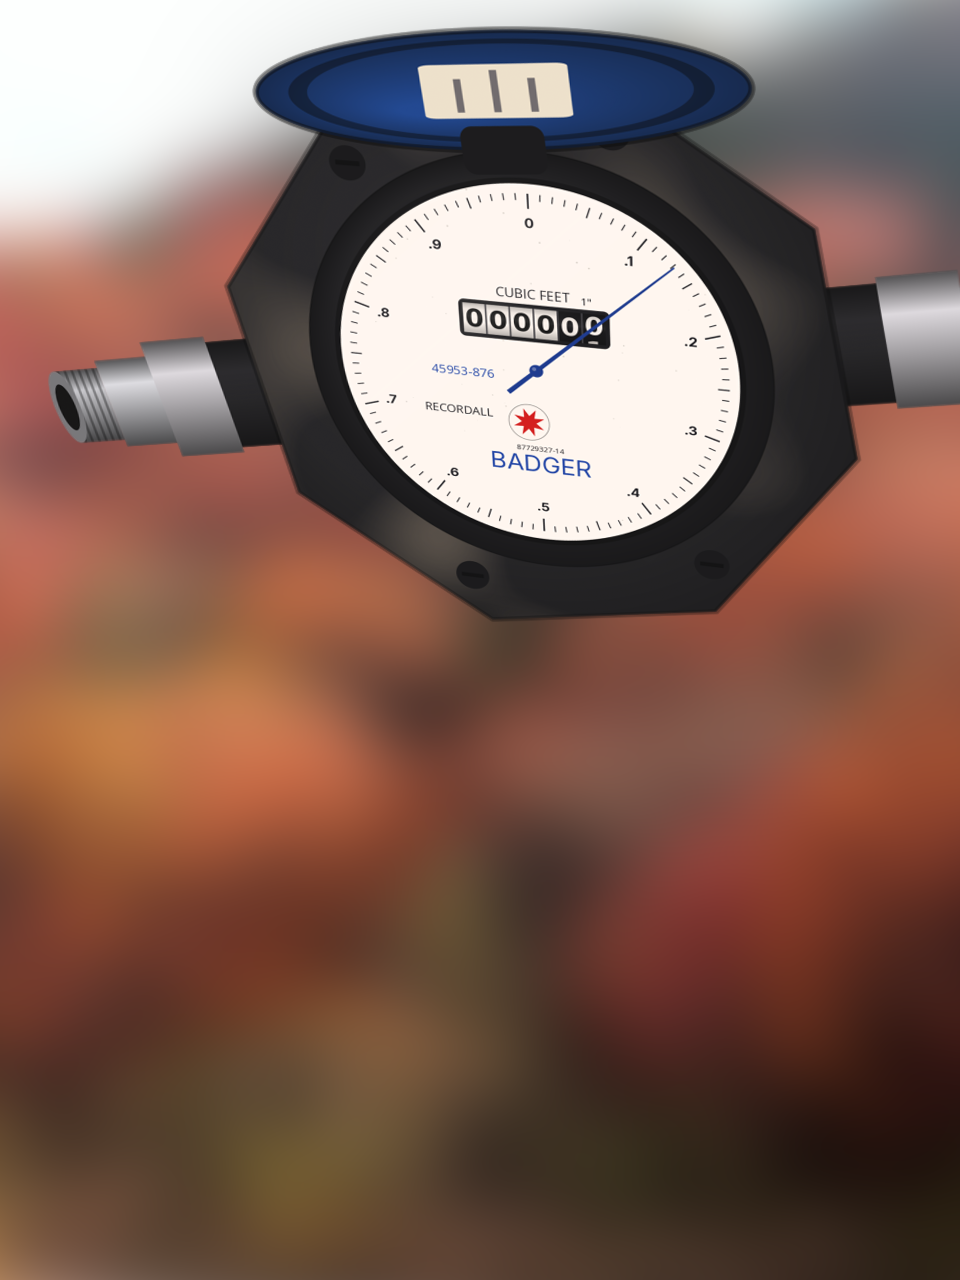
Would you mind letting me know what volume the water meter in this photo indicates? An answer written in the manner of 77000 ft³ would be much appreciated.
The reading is 0.13 ft³
